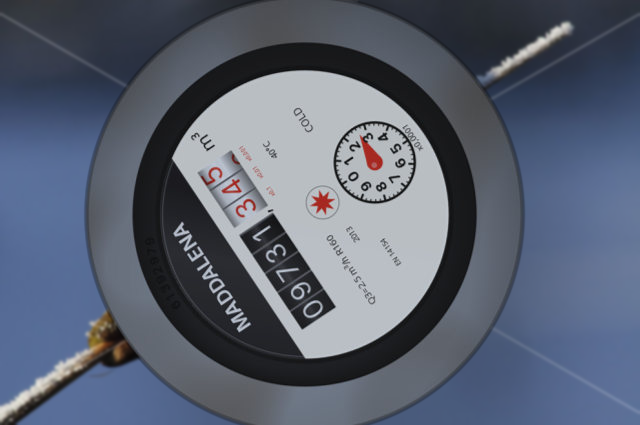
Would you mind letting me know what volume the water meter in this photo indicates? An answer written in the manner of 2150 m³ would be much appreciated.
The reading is 9731.3452 m³
